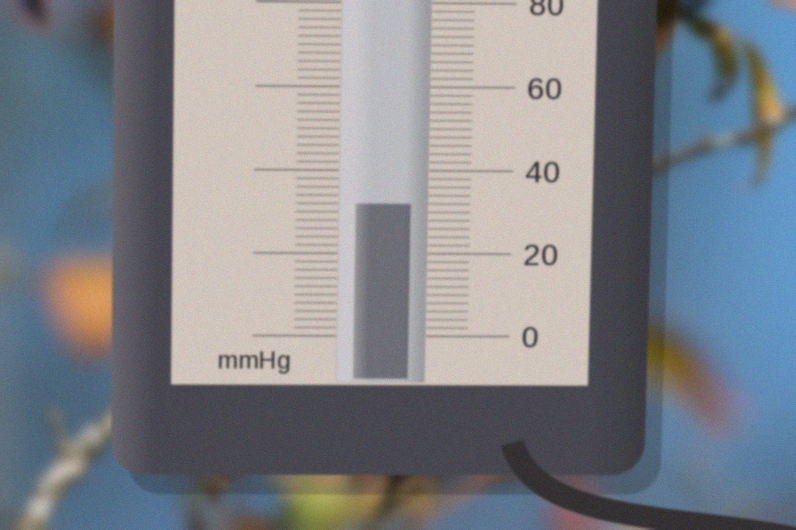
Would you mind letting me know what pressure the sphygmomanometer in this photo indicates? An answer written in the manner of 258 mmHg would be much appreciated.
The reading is 32 mmHg
